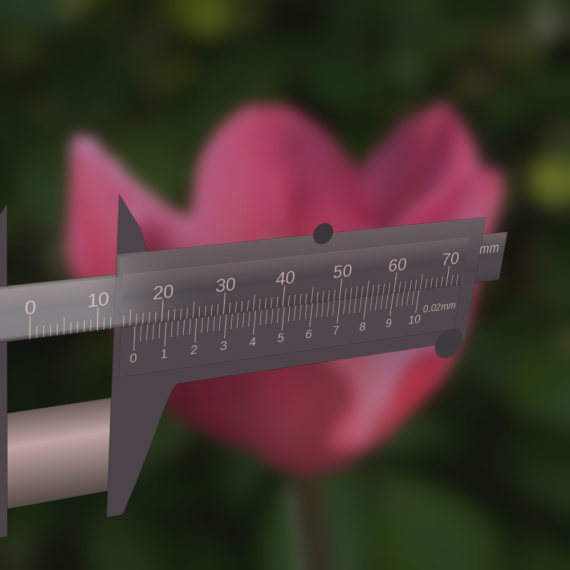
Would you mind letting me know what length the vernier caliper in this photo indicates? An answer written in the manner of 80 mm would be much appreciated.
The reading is 15.8 mm
